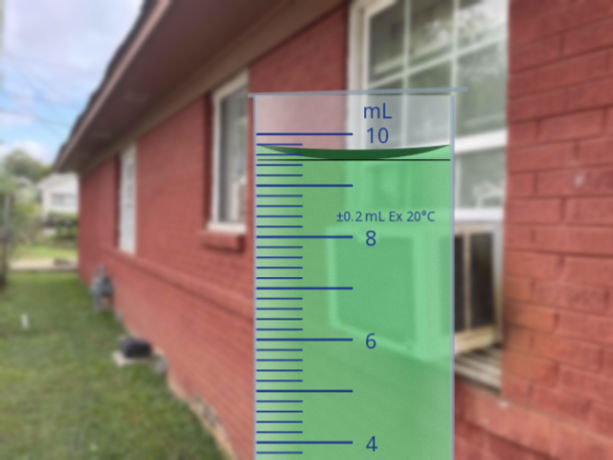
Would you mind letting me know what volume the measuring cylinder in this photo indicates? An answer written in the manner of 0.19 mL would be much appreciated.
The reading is 9.5 mL
